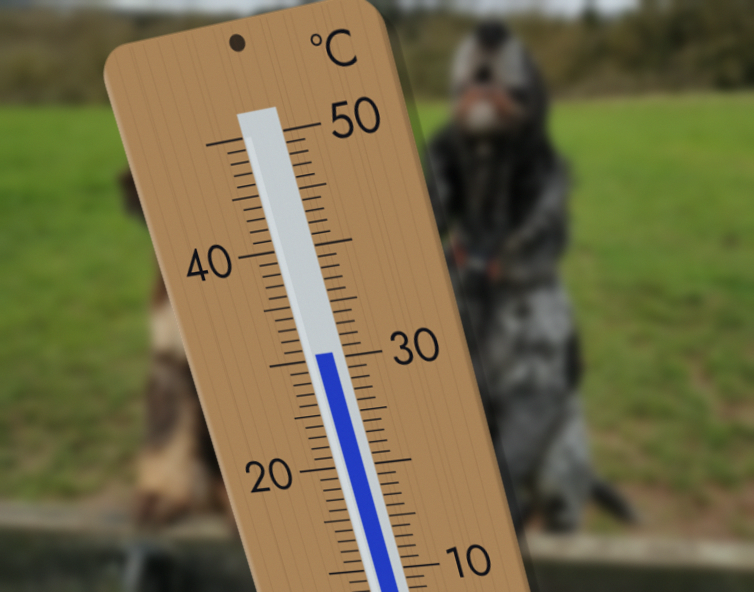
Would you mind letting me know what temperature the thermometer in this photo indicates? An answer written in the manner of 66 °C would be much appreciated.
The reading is 30.5 °C
